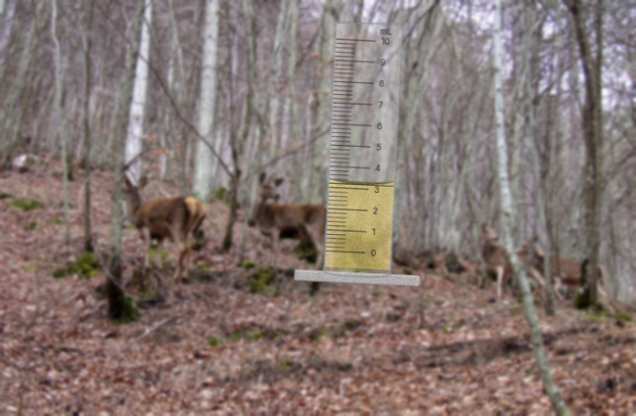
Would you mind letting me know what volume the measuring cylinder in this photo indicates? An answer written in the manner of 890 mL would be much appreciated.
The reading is 3.2 mL
